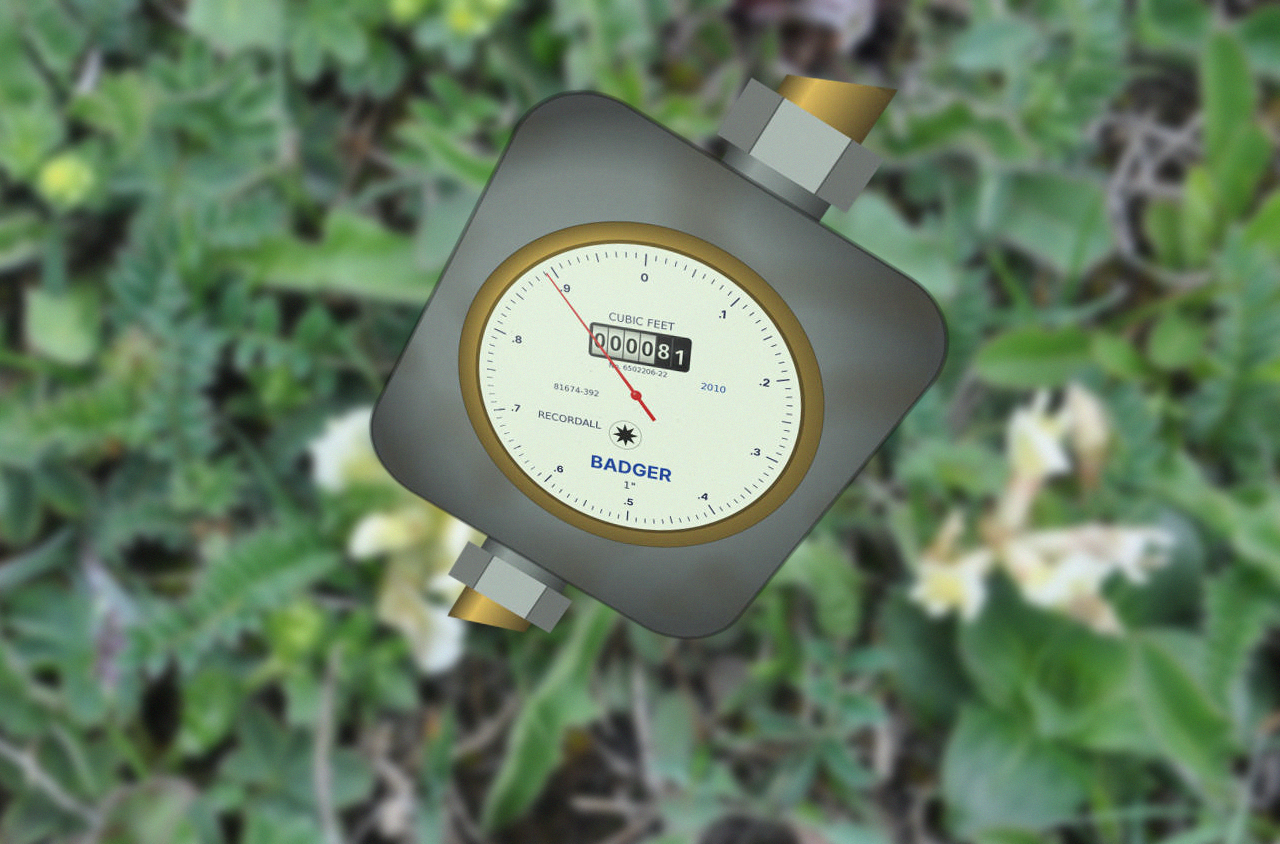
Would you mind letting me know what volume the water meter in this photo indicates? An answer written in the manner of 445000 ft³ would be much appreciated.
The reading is 80.89 ft³
